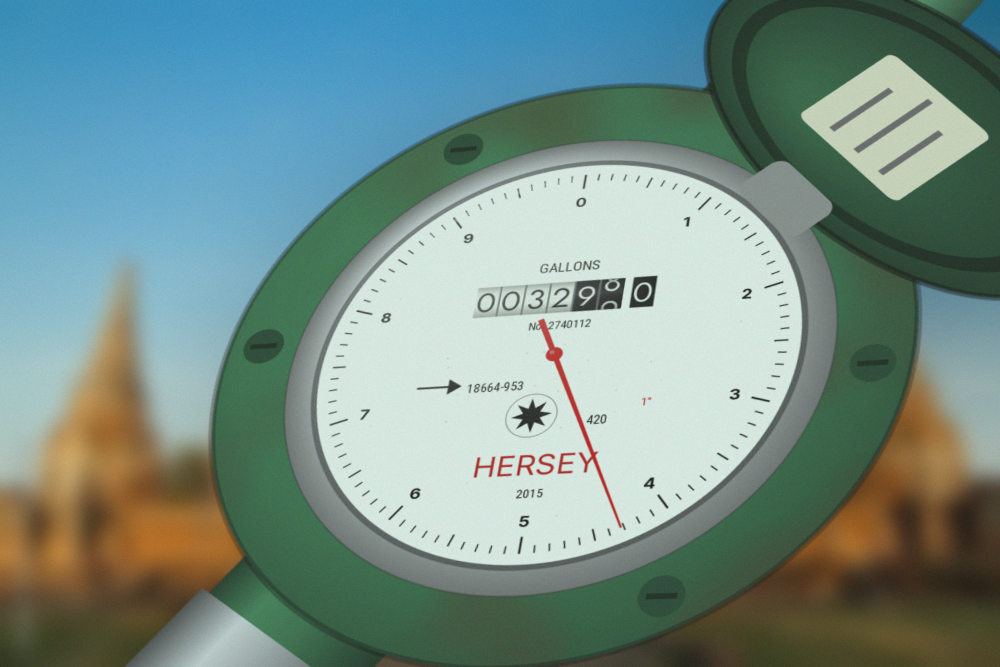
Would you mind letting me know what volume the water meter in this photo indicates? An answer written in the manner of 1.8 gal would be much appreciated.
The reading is 32984.3 gal
